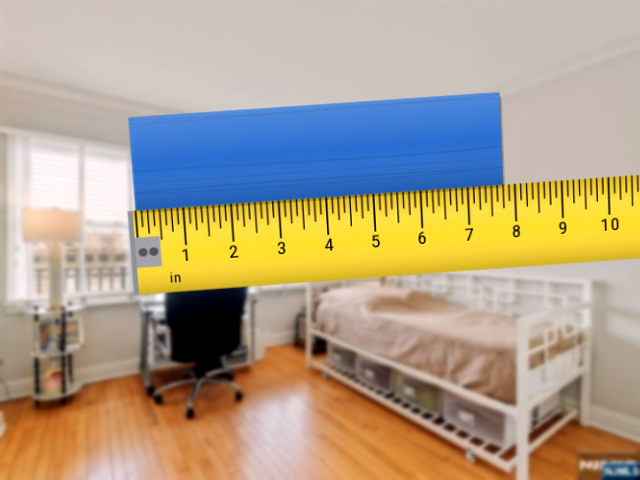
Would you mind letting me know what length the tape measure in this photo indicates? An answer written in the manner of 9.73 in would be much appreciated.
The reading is 7.75 in
